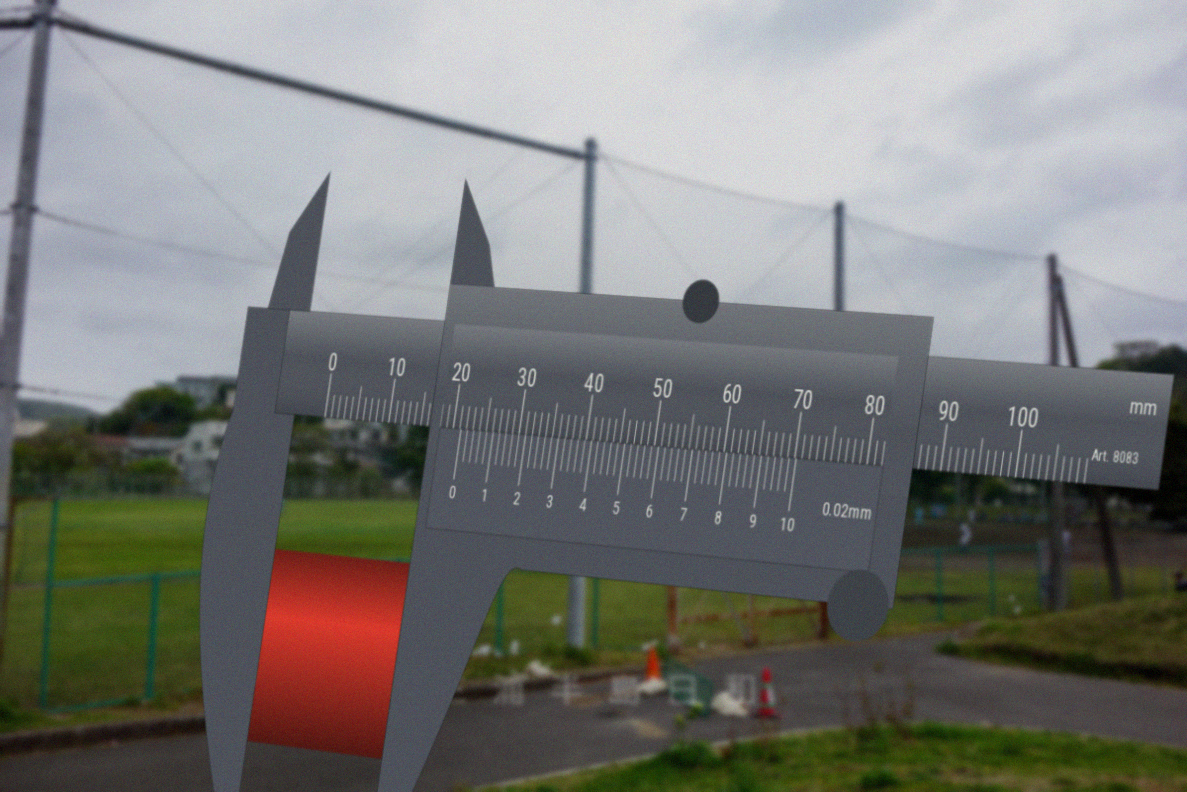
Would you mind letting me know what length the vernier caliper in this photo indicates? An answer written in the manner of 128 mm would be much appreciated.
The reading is 21.2 mm
